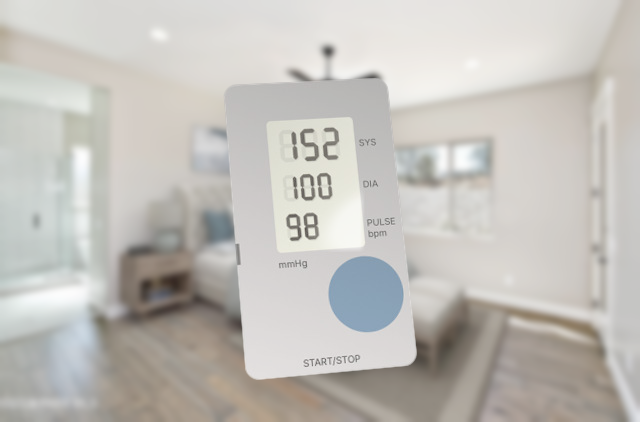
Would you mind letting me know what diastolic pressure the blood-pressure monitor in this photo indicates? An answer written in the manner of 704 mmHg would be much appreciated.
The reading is 100 mmHg
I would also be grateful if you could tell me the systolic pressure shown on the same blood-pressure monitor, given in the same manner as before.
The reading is 152 mmHg
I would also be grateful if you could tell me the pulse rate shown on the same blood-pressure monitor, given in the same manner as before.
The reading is 98 bpm
